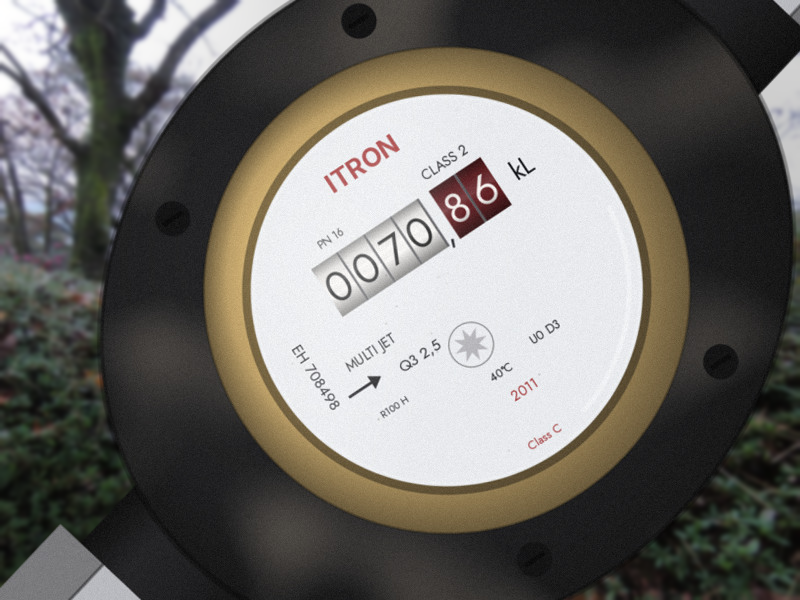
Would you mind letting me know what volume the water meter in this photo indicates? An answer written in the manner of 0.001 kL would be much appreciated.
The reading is 70.86 kL
